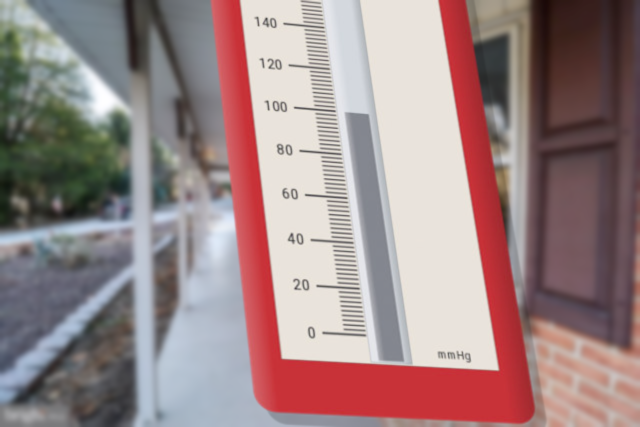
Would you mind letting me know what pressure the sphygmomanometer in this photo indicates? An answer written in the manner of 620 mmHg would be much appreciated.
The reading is 100 mmHg
